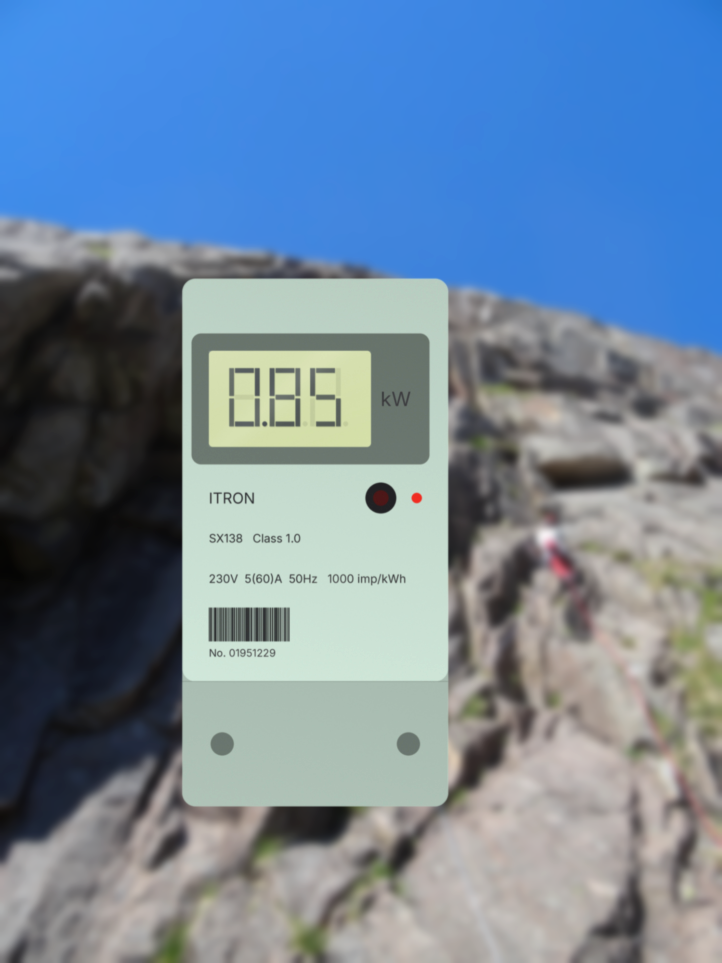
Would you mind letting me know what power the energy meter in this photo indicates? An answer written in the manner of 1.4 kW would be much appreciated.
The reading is 0.85 kW
